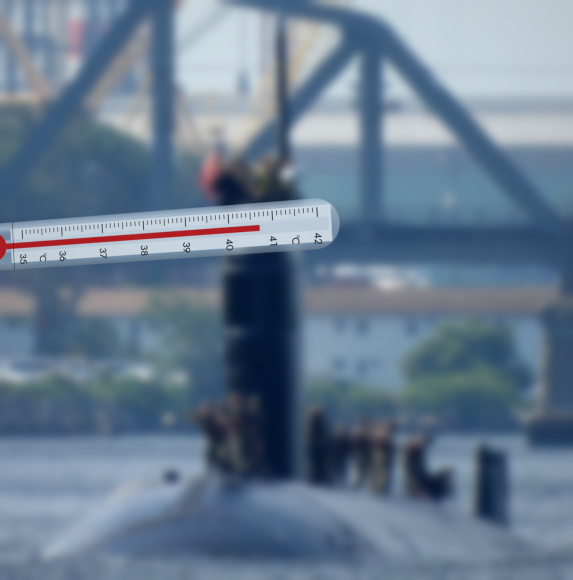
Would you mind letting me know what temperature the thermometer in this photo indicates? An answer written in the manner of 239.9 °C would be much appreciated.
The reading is 40.7 °C
